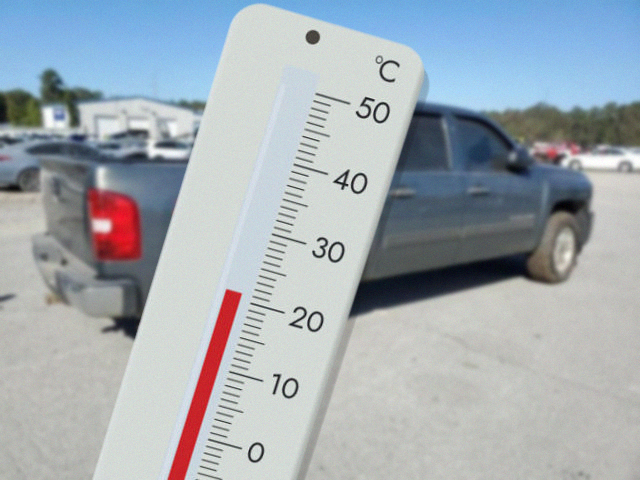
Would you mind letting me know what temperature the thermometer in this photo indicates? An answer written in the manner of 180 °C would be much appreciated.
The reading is 21 °C
